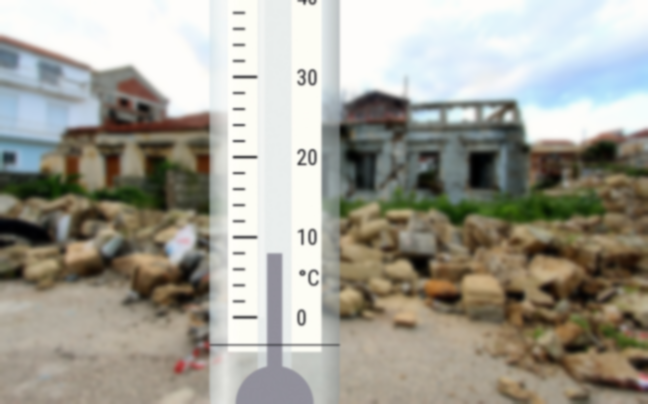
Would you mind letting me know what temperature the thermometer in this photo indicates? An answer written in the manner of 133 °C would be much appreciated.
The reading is 8 °C
